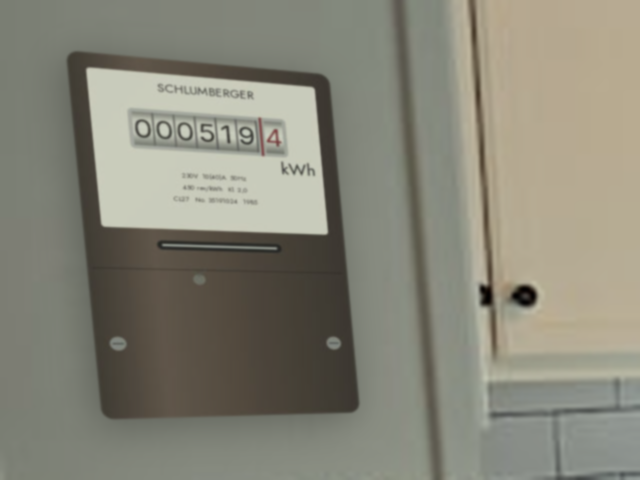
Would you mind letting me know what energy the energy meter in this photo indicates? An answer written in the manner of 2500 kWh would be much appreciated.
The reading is 519.4 kWh
